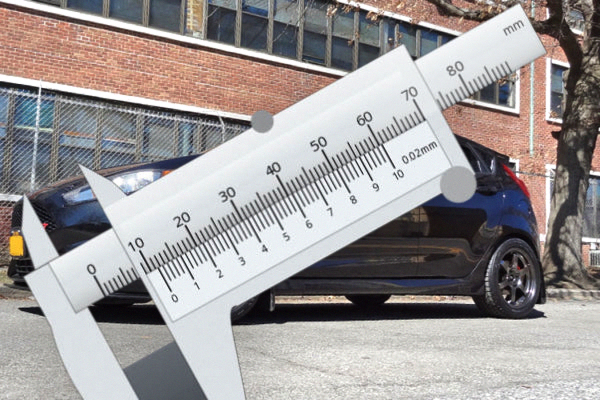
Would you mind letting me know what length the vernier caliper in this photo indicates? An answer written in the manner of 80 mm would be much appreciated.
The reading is 11.5 mm
